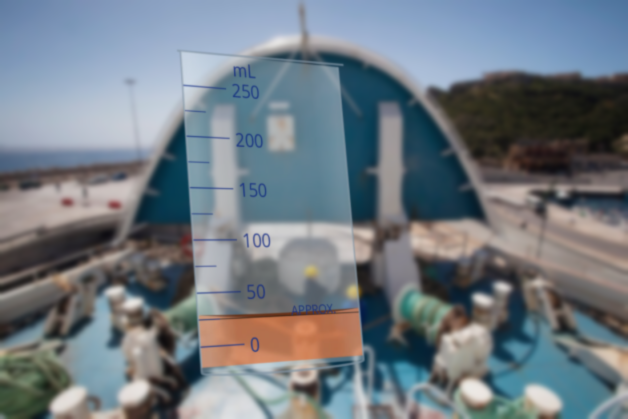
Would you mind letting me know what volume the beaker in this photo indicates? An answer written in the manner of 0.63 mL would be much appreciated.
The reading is 25 mL
